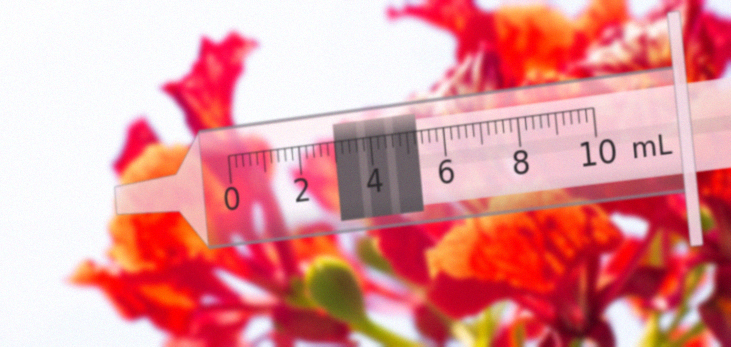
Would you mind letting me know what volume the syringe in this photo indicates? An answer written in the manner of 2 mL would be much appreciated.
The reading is 3 mL
